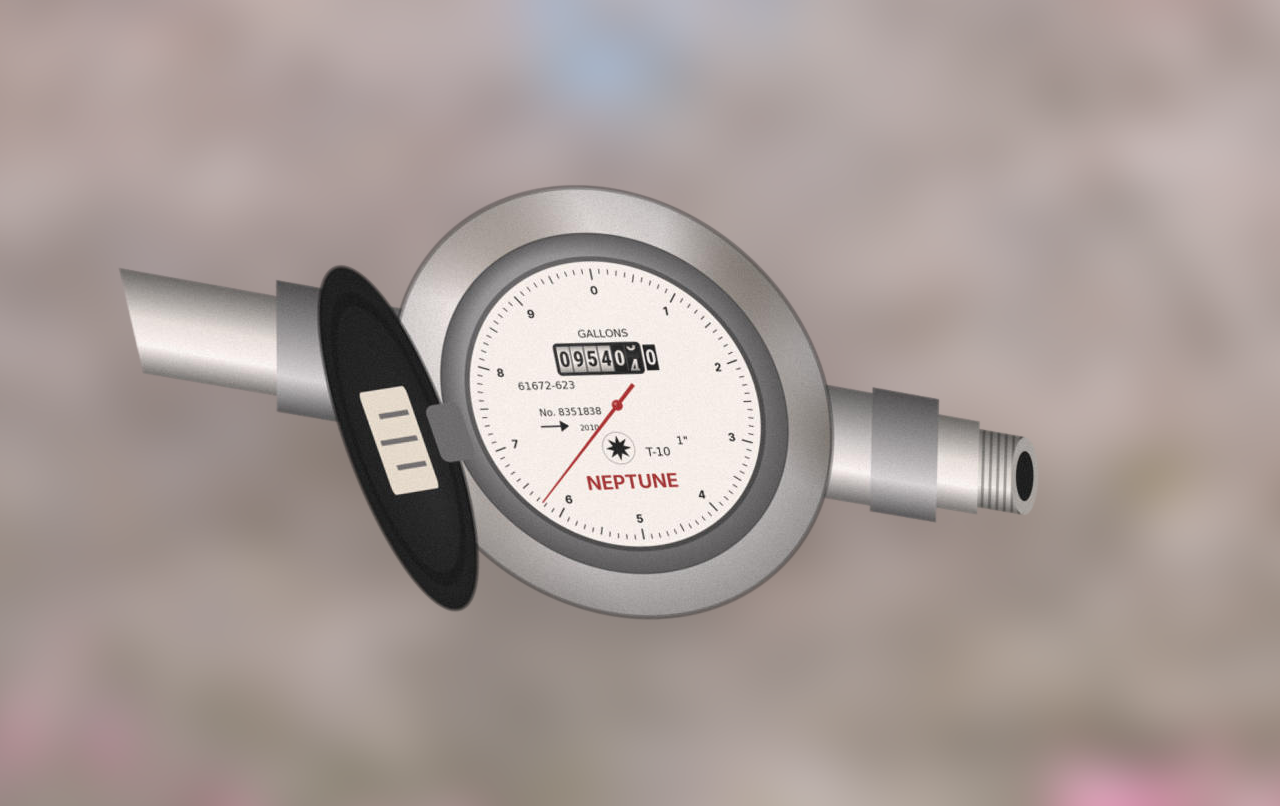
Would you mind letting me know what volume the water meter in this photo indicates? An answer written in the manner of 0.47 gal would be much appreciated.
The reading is 954036.2 gal
